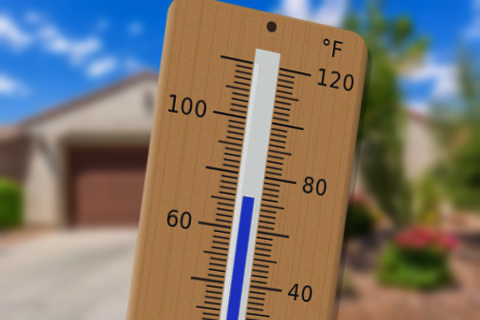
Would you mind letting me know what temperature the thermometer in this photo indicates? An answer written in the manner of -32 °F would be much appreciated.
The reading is 72 °F
